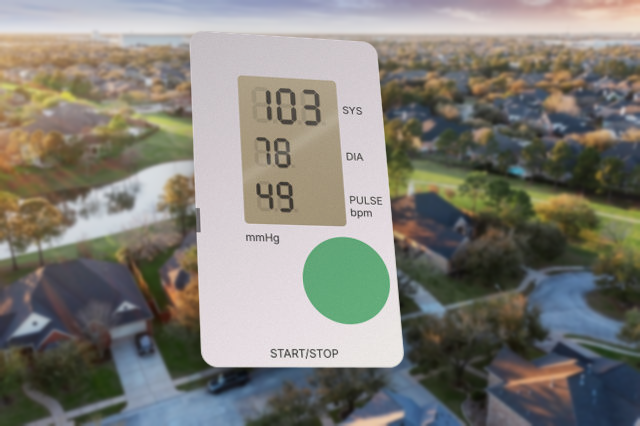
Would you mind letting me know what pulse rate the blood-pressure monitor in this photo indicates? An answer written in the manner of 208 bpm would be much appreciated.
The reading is 49 bpm
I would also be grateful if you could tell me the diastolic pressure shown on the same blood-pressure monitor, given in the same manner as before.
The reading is 78 mmHg
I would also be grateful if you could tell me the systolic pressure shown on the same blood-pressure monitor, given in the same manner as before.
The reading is 103 mmHg
